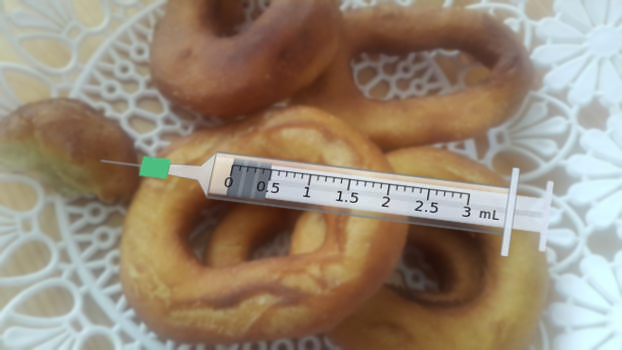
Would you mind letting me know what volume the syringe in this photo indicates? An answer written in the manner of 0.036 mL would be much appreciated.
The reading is 0 mL
